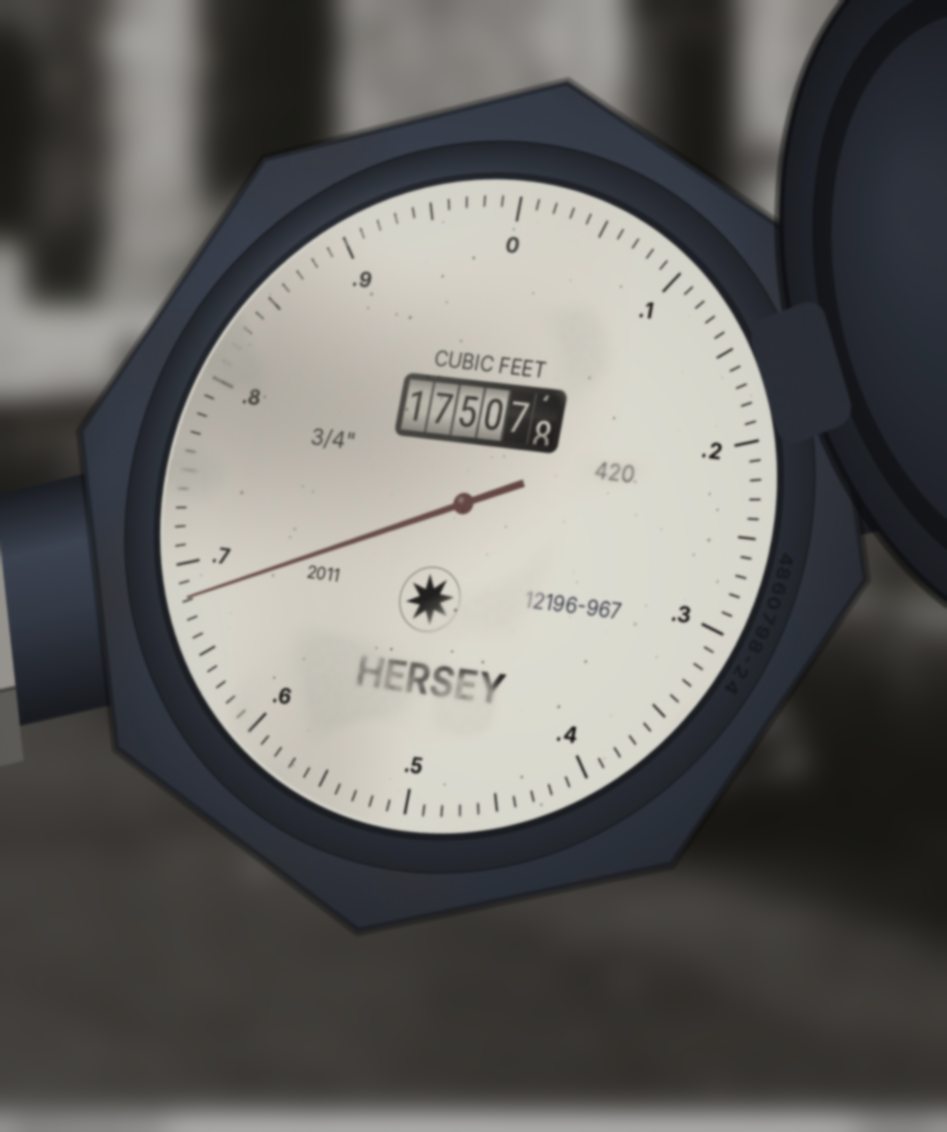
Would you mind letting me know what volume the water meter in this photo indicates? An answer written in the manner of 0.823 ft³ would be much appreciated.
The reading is 175077.68 ft³
